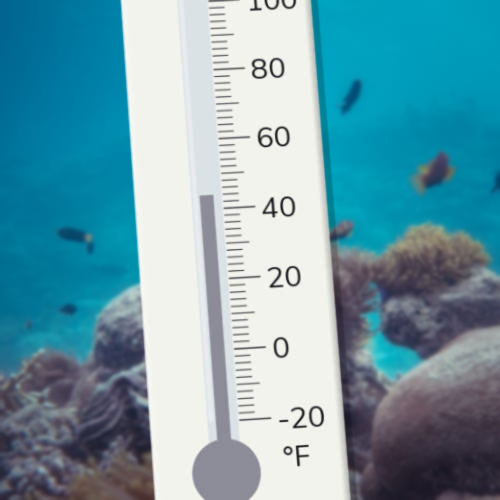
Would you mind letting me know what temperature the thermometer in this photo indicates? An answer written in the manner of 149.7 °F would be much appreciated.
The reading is 44 °F
